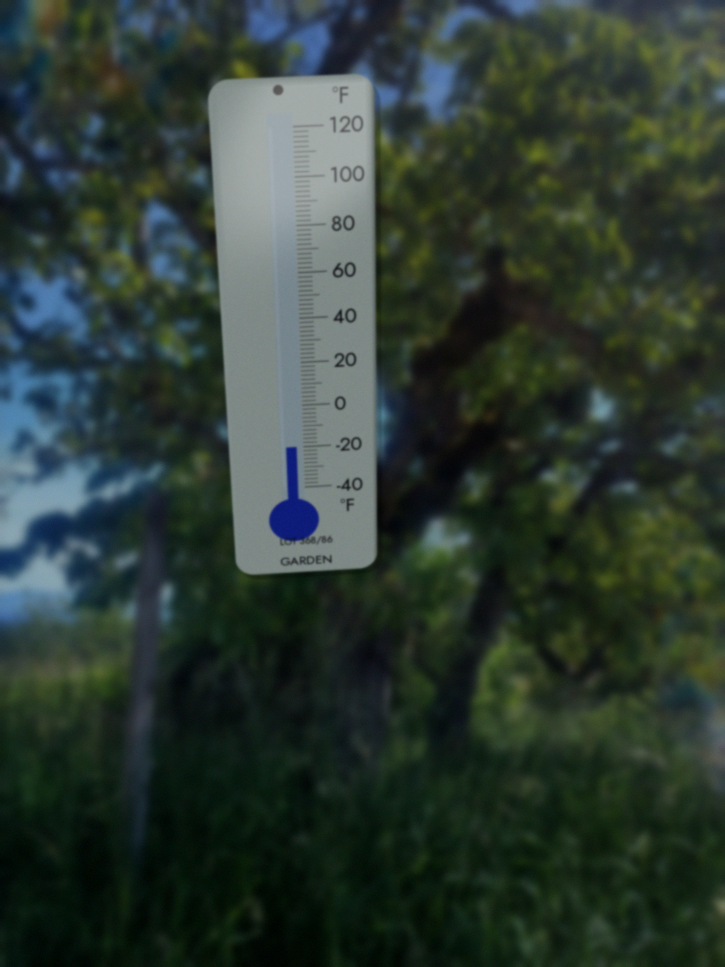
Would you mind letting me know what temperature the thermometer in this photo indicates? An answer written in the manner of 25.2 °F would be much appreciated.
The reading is -20 °F
